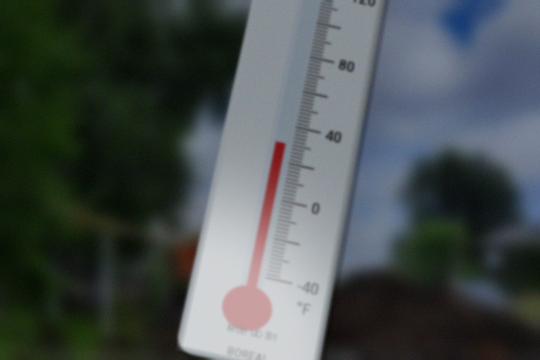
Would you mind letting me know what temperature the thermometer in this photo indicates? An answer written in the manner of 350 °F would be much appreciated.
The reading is 30 °F
